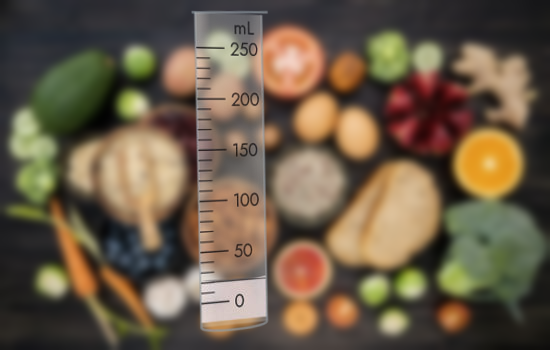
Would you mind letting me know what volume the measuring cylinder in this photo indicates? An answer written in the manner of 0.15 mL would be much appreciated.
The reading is 20 mL
